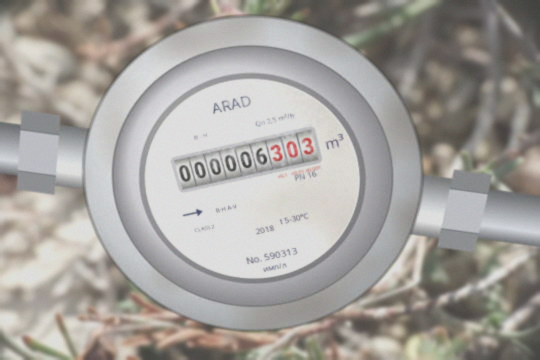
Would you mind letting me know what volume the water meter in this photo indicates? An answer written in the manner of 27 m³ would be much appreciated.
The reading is 6.303 m³
